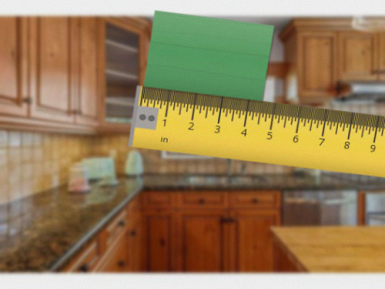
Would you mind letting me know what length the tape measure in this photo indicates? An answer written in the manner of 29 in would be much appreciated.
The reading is 4.5 in
